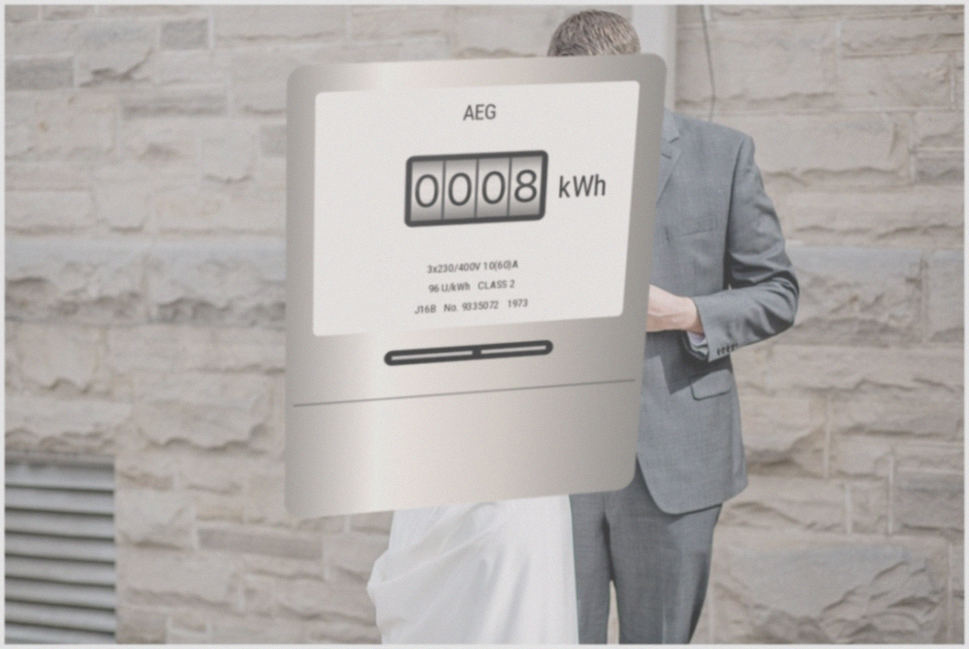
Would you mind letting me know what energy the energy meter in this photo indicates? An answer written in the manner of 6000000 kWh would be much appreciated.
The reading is 8 kWh
